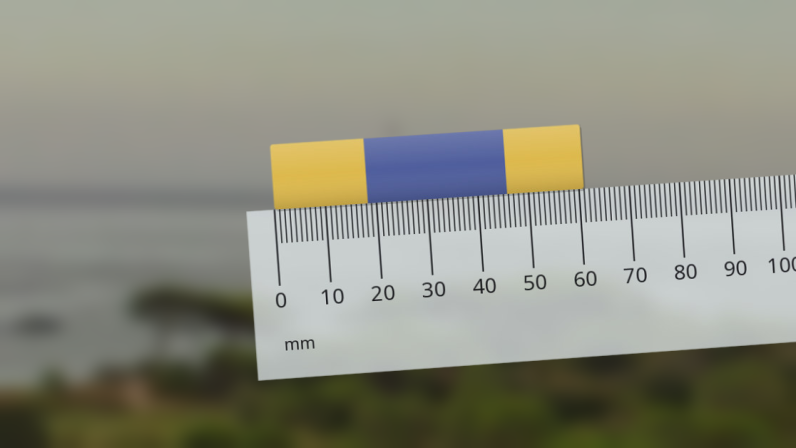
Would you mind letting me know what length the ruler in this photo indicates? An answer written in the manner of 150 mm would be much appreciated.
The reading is 61 mm
